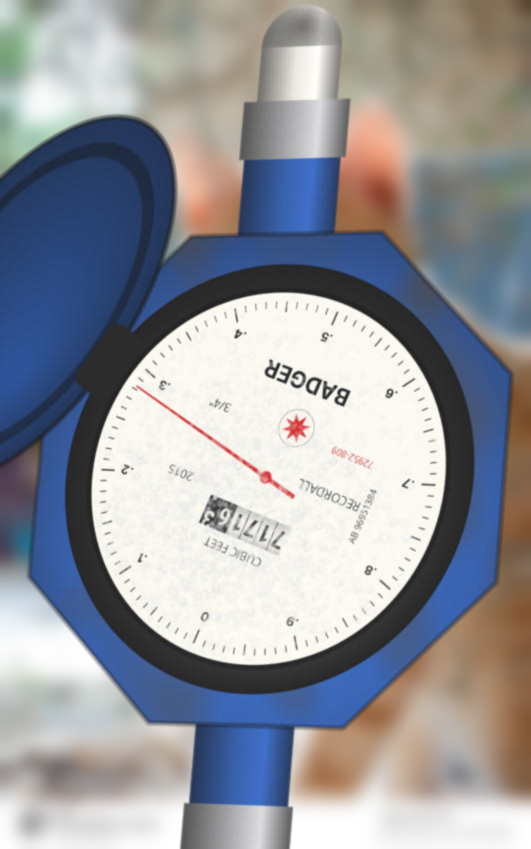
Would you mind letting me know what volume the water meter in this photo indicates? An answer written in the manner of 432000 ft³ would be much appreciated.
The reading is 717163.28 ft³
